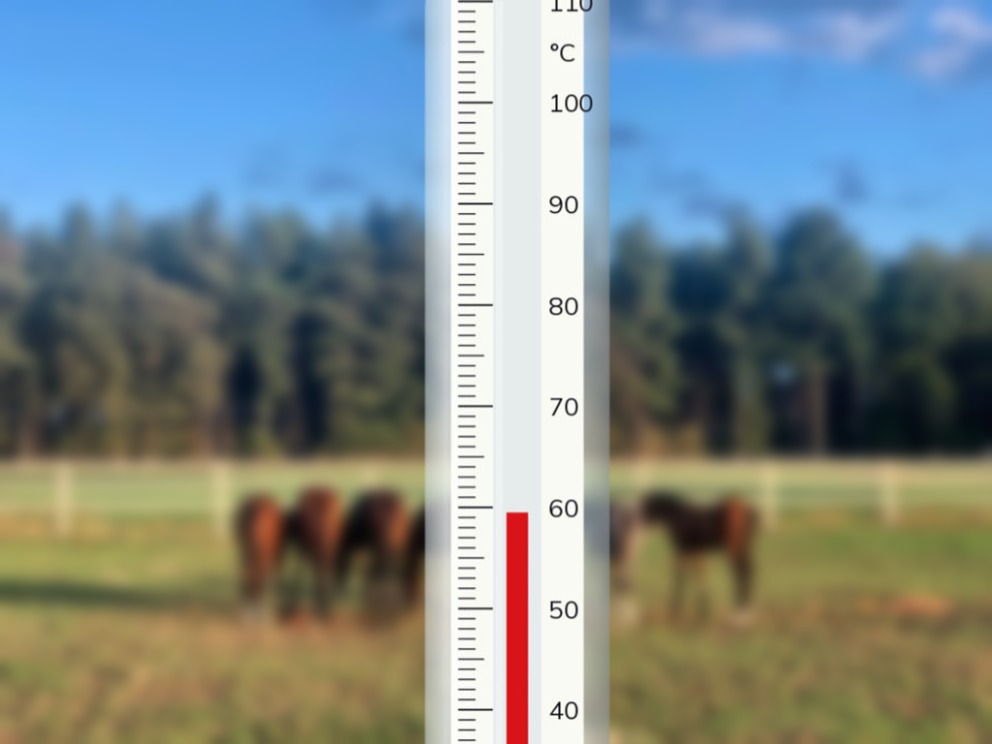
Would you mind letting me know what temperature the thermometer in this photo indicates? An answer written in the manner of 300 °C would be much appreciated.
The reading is 59.5 °C
